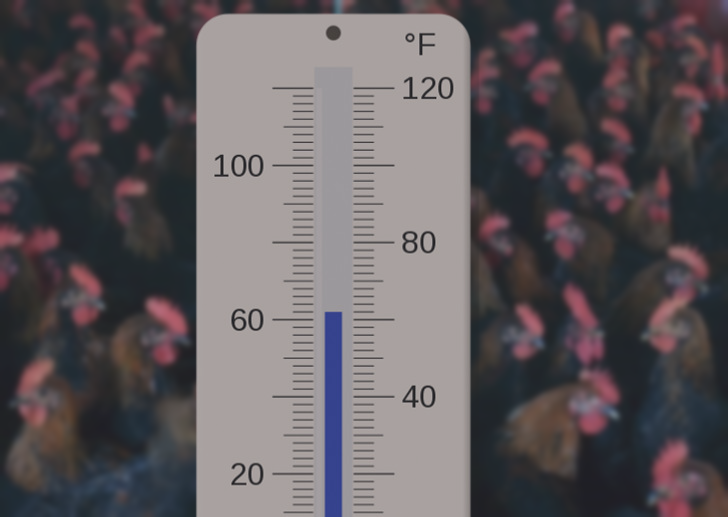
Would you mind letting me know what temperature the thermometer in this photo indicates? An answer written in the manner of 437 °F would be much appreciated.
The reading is 62 °F
